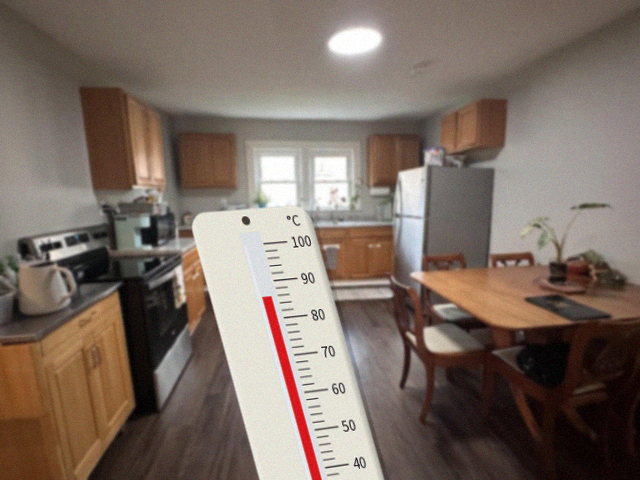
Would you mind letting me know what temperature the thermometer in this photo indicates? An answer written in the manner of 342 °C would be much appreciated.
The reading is 86 °C
